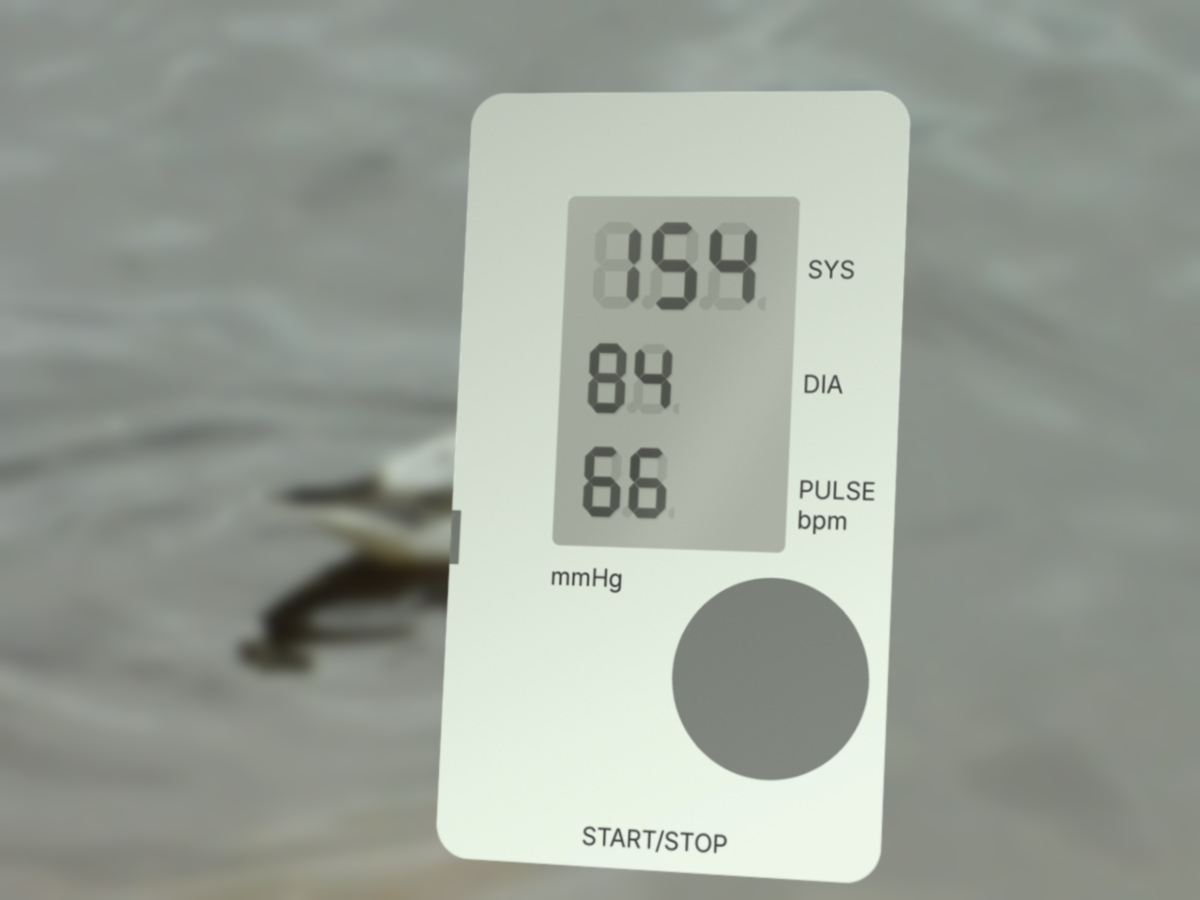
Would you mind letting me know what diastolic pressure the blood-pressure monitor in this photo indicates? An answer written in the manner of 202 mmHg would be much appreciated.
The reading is 84 mmHg
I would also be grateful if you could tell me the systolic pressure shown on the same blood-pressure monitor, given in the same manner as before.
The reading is 154 mmHg
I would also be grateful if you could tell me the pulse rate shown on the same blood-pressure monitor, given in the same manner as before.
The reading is 66 bpm
